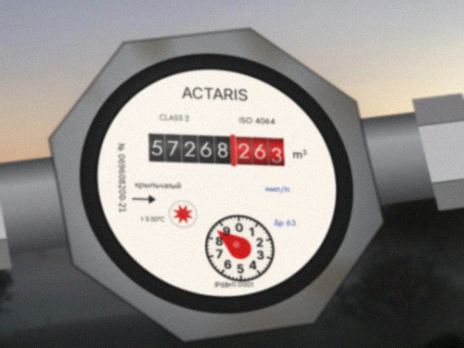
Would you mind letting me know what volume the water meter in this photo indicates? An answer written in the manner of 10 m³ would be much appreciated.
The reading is 57268.2628 m³
